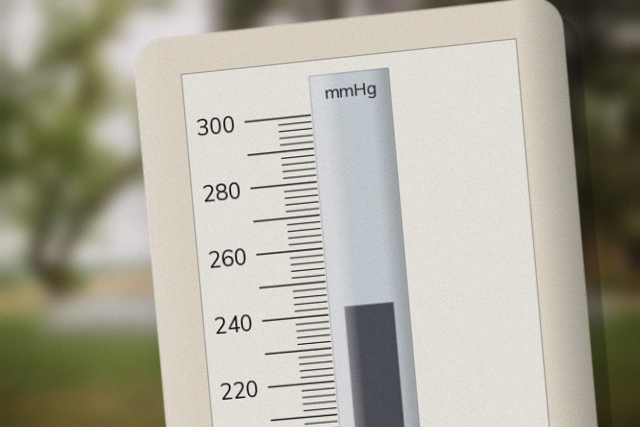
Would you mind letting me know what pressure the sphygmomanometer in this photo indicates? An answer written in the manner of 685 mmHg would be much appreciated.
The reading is 242 mmHg
